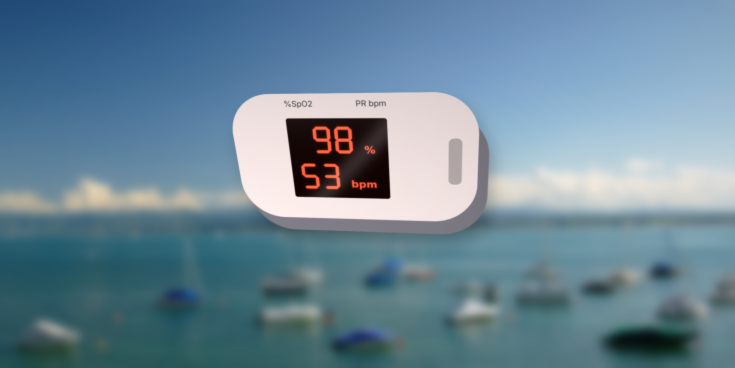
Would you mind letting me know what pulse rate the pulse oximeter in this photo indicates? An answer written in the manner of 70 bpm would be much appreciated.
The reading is 53 bpm
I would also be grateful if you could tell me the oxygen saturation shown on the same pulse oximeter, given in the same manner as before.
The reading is 98 %
